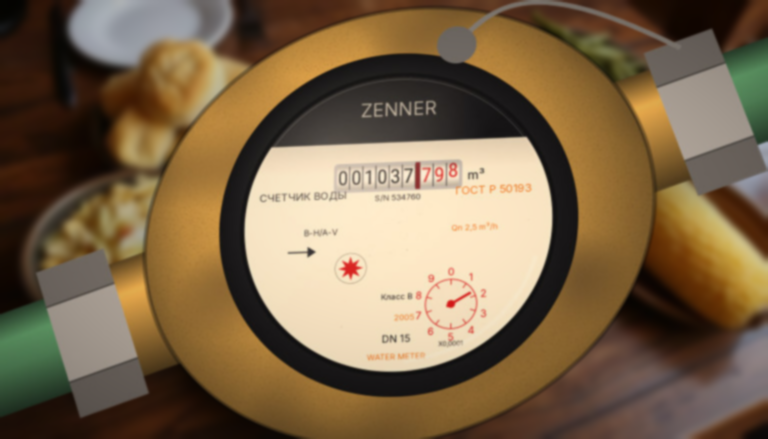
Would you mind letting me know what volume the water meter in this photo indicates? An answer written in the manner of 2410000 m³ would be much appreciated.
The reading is 1037.7981 m³
